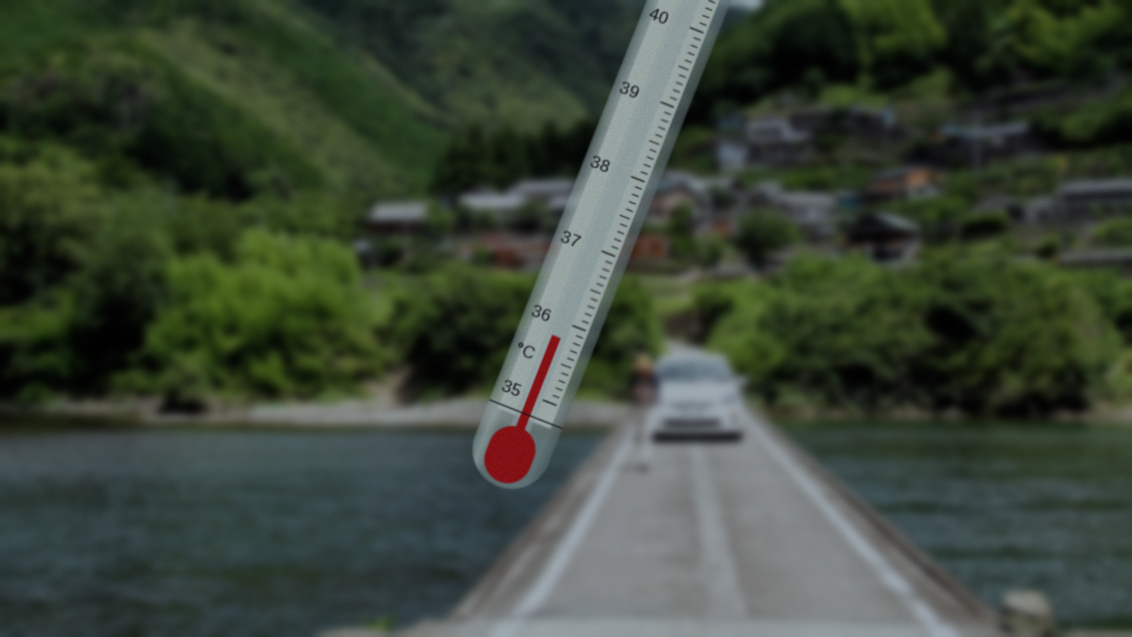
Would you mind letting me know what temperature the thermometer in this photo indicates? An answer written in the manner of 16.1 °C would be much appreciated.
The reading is 35.8 °C
